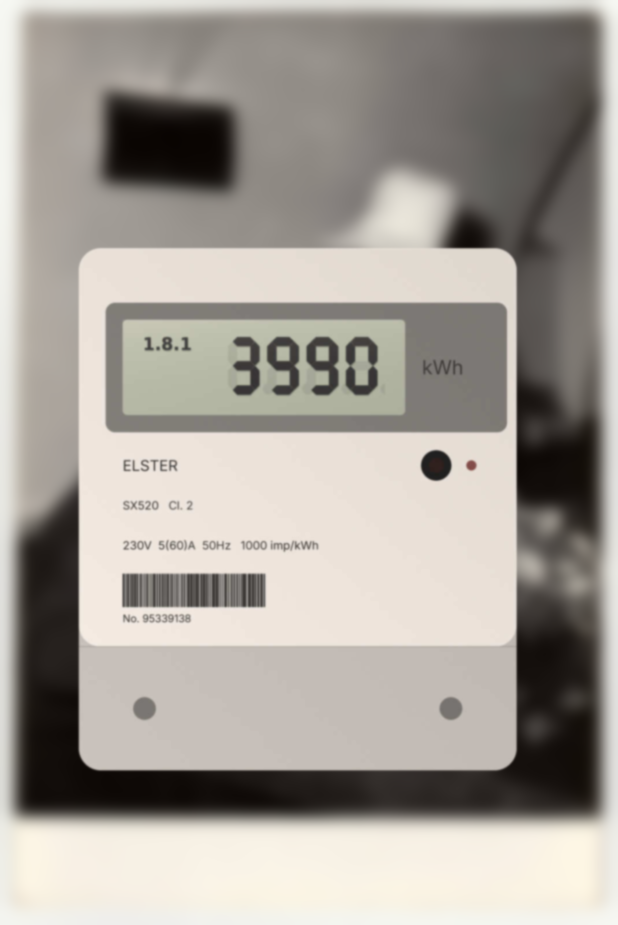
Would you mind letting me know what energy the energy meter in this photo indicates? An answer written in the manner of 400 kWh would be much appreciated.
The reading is 3990 kWh
